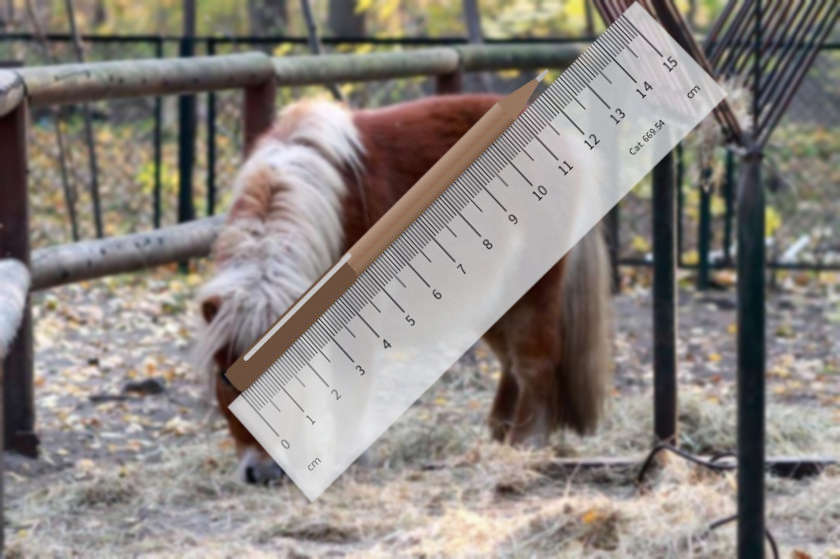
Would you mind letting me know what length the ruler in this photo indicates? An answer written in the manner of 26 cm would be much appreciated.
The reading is 12.5 cm
